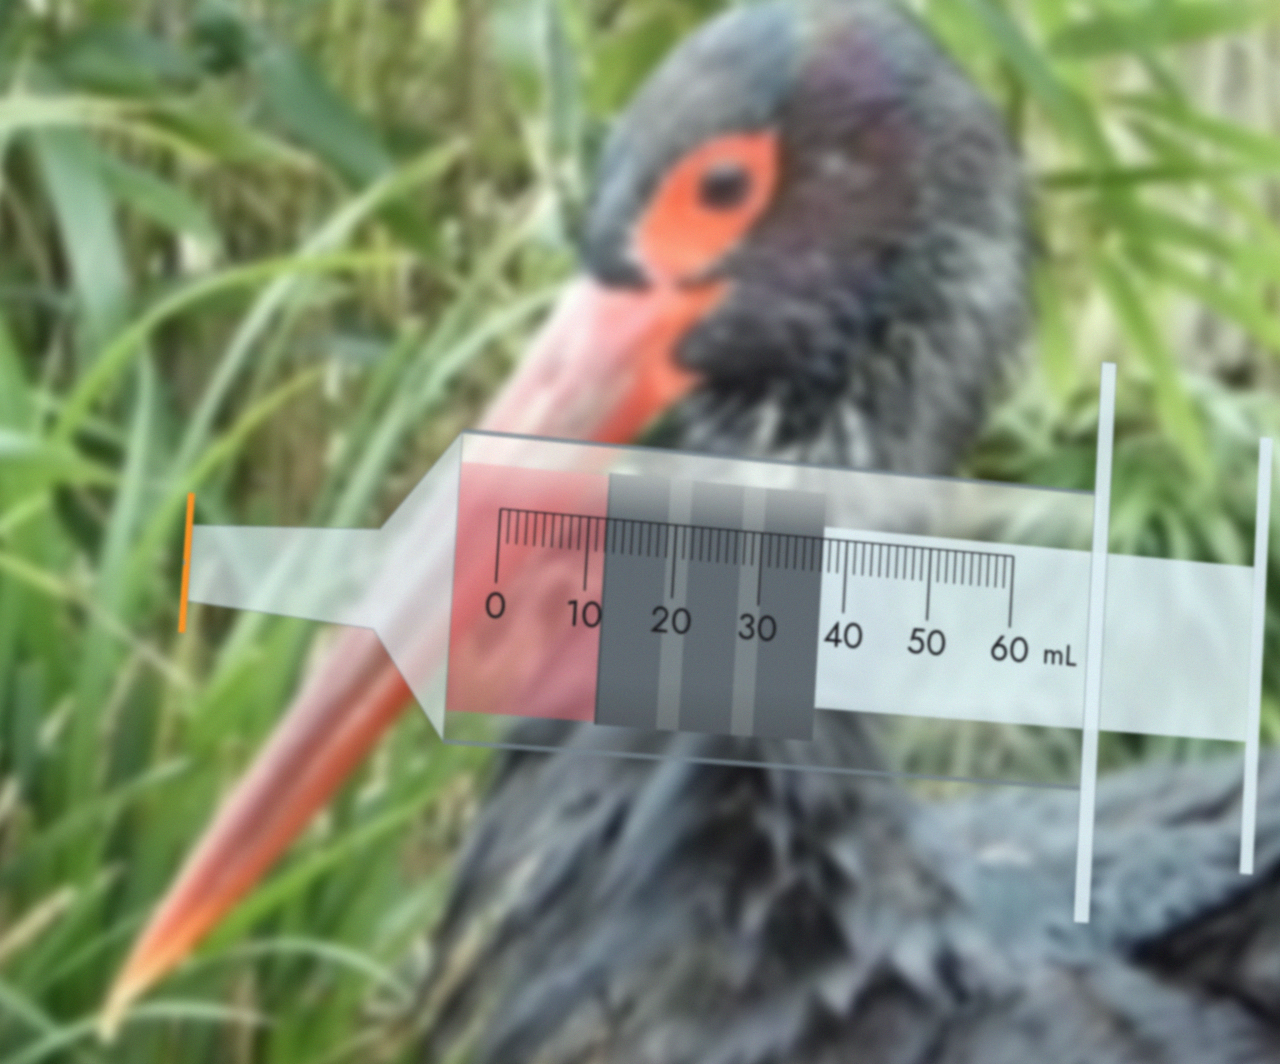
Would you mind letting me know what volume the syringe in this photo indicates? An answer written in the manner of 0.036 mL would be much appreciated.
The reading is 12 mL
